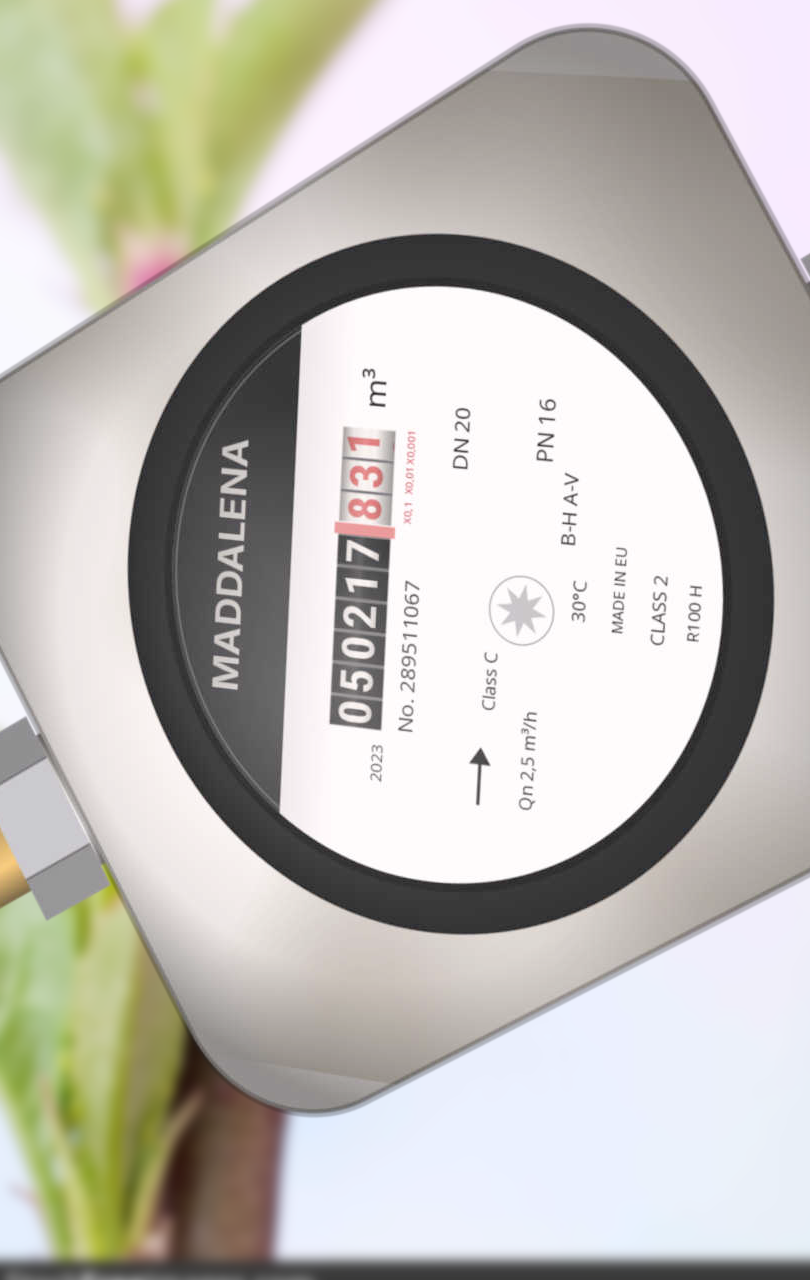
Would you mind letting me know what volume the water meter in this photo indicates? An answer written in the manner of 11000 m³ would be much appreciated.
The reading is 50217.831 m³
